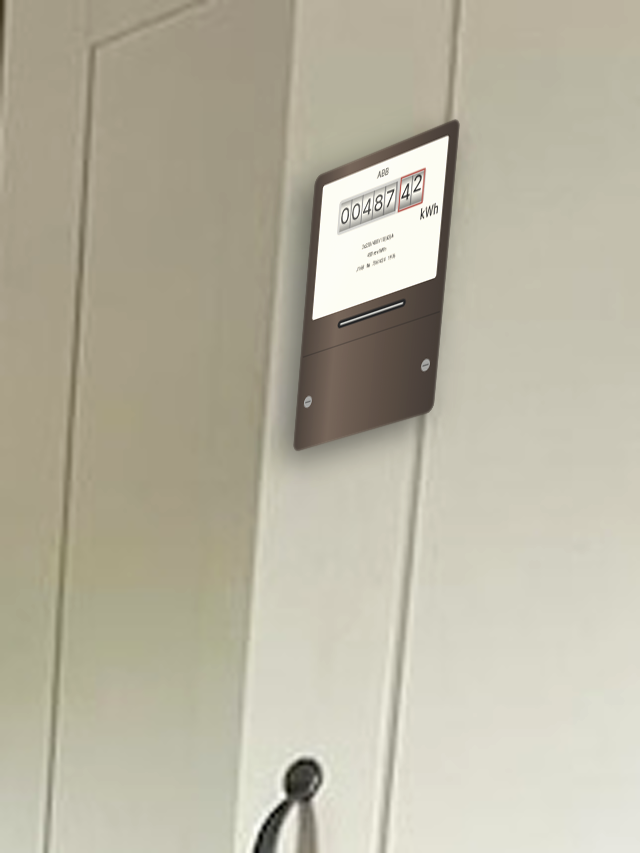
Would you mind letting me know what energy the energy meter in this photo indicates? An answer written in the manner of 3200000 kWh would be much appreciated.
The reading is 487.42 kWh
